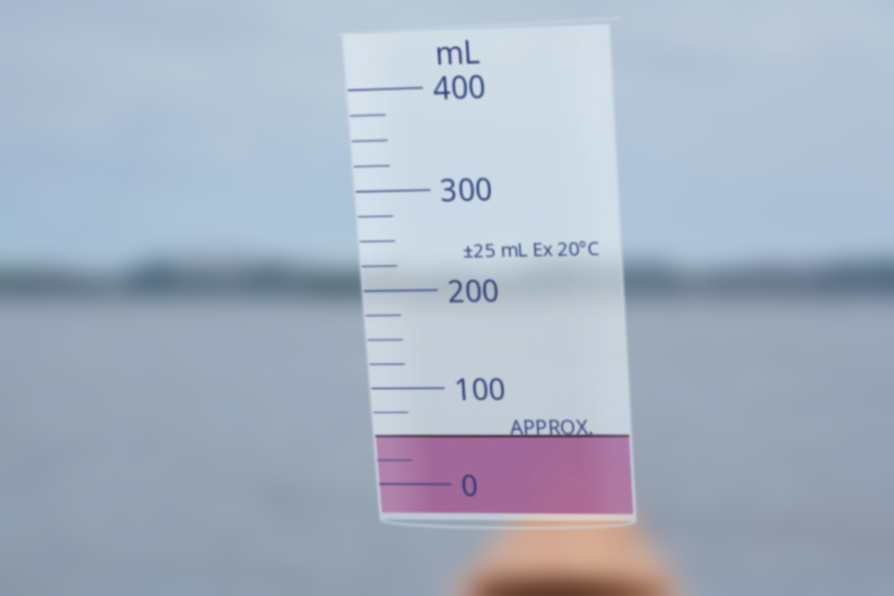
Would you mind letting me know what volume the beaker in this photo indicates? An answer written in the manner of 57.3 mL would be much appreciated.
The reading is 50 mL
